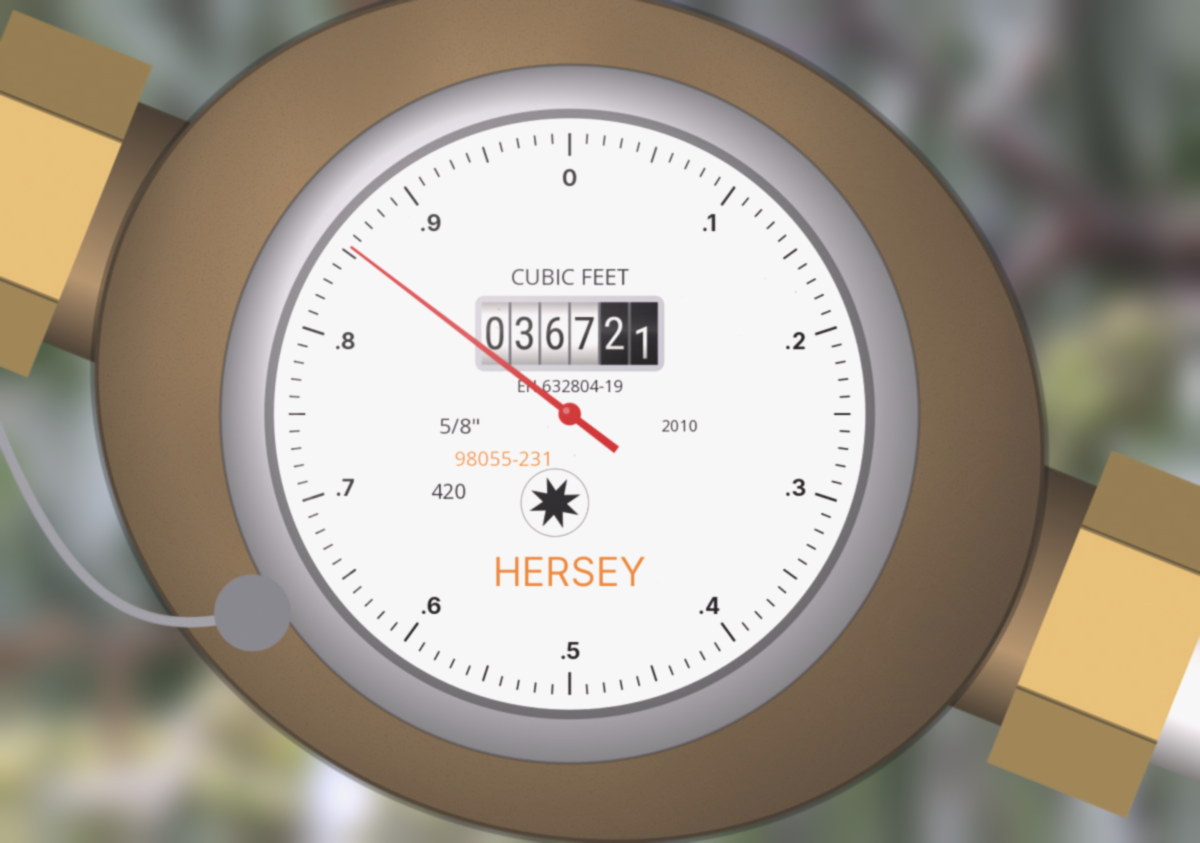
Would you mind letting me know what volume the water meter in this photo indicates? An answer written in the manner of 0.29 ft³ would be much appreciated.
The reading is 36720.85 ft³
